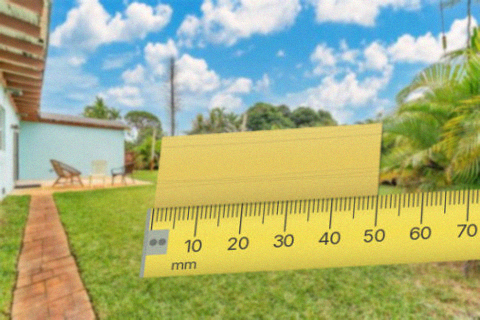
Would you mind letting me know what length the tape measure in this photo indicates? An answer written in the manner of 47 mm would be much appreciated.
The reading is 50 mm
